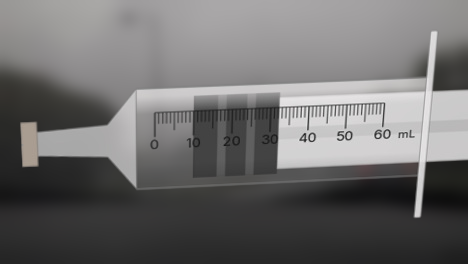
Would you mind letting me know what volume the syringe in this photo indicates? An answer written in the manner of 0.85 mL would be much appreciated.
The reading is 10 mL
